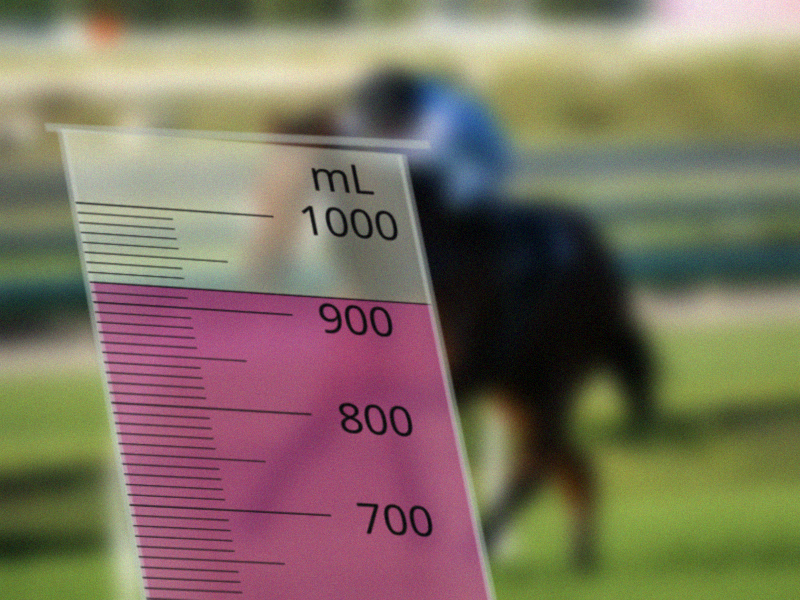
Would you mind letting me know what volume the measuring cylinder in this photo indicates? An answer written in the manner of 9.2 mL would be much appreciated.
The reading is 920 mL
